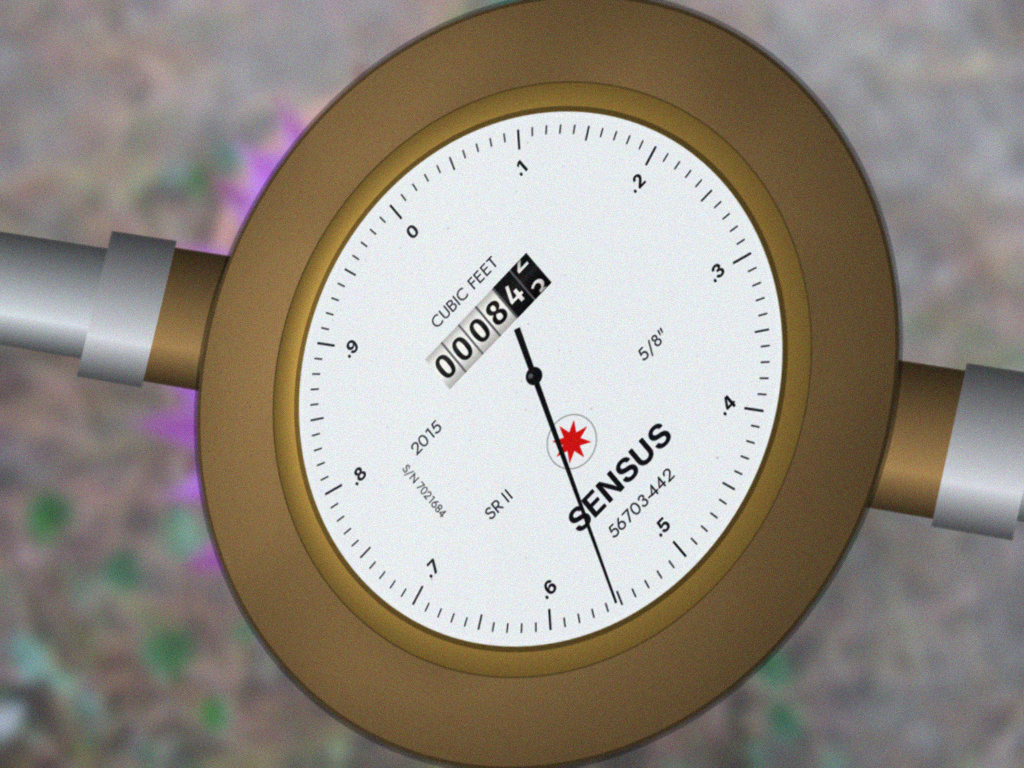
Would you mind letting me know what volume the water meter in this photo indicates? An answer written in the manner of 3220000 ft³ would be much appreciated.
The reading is 842.55 ft³
